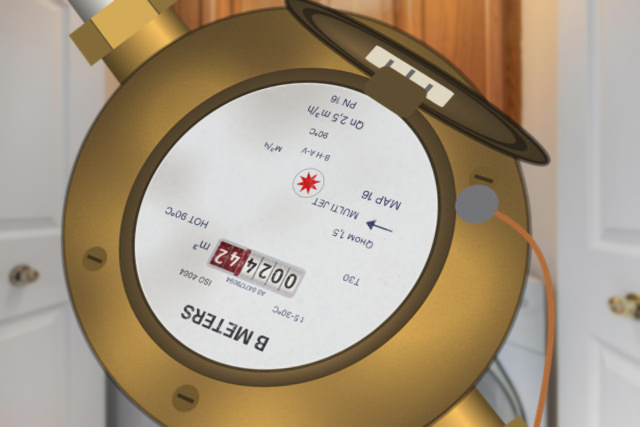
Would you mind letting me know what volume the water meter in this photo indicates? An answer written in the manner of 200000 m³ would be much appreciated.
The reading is 24.42 m³
